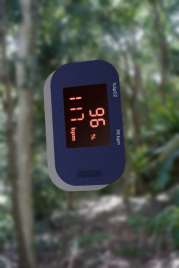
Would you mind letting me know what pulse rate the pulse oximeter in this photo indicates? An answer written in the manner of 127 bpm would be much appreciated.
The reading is 117 bpm
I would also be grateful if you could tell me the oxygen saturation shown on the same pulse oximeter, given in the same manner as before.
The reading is 96 %
